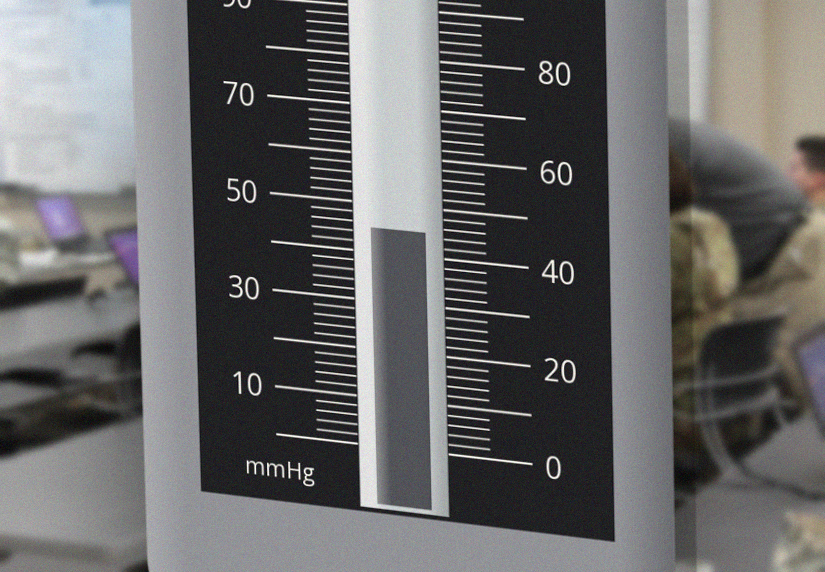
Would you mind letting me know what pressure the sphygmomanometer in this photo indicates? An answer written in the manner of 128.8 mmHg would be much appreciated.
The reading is 45 mmHg
